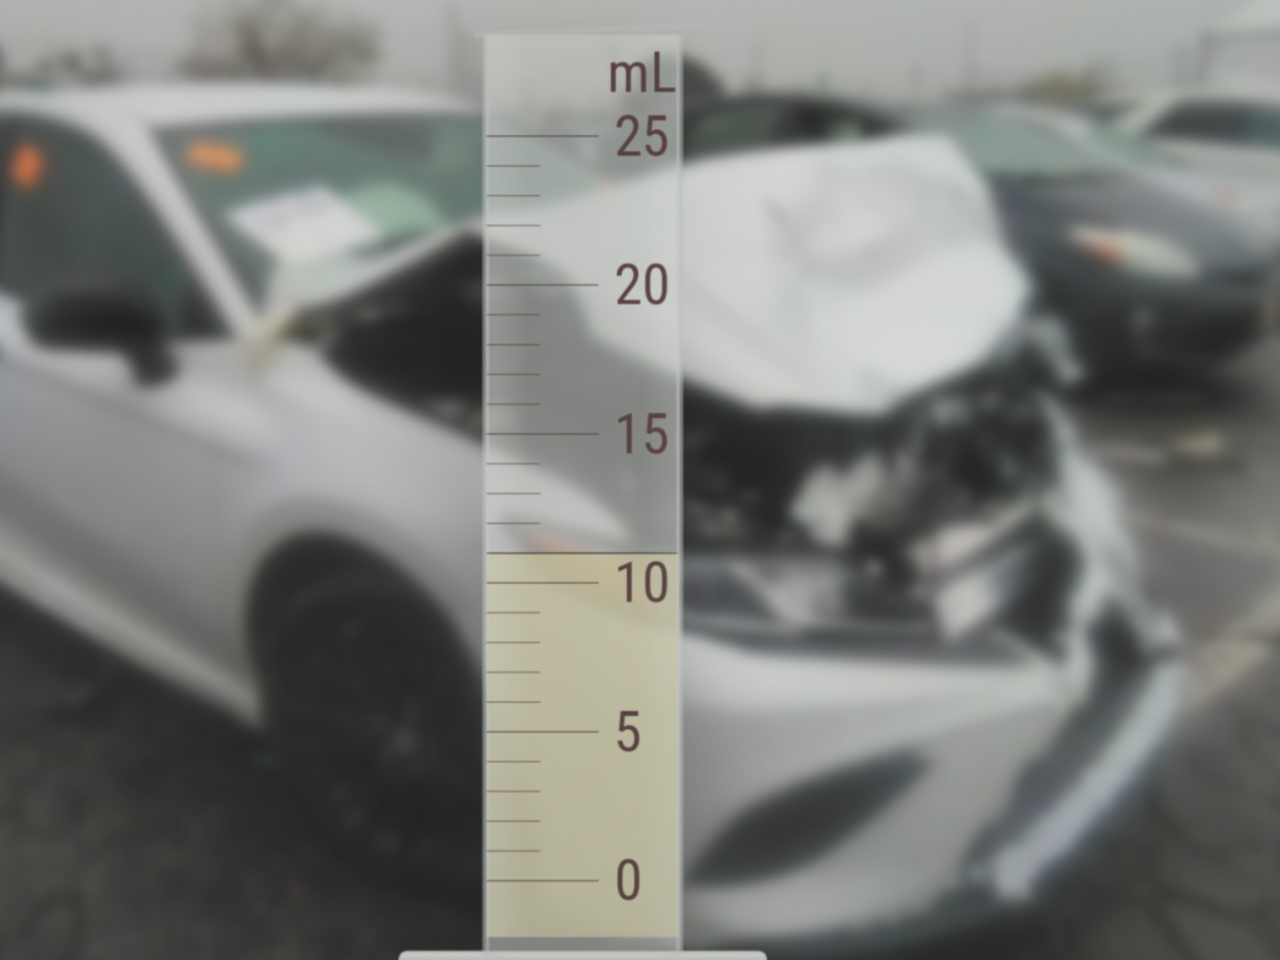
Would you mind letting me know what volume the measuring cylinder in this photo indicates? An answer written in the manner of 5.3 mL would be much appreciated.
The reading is 11 mL
